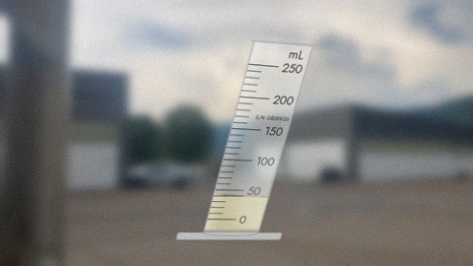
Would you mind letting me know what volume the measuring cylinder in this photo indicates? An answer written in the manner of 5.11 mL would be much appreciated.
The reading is 40 mL
